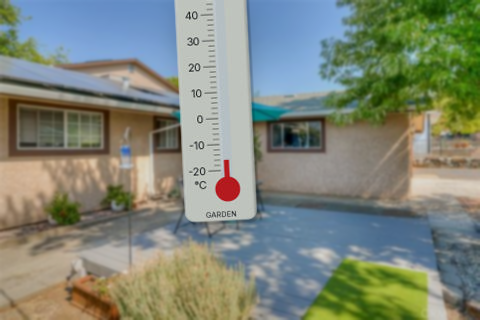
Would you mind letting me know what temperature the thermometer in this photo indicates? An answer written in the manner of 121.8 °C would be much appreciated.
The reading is -16 °C
